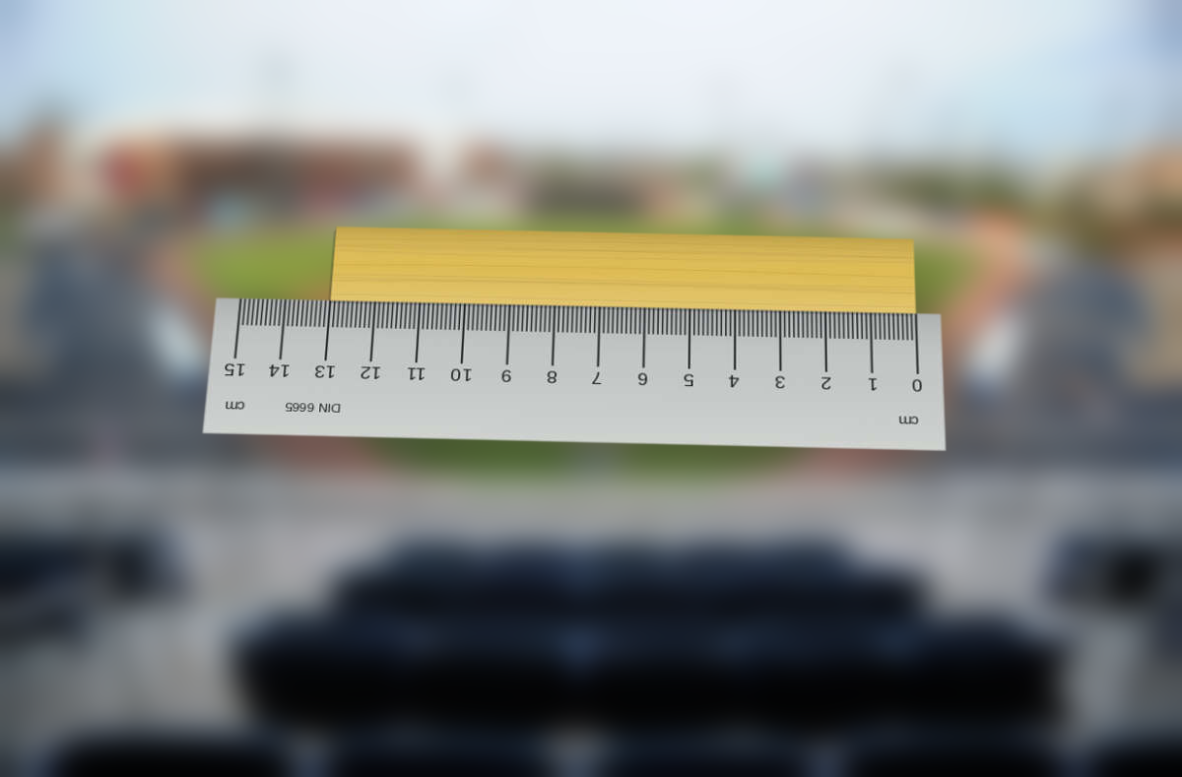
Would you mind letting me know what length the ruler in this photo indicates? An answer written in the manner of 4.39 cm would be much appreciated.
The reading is 13 cm
